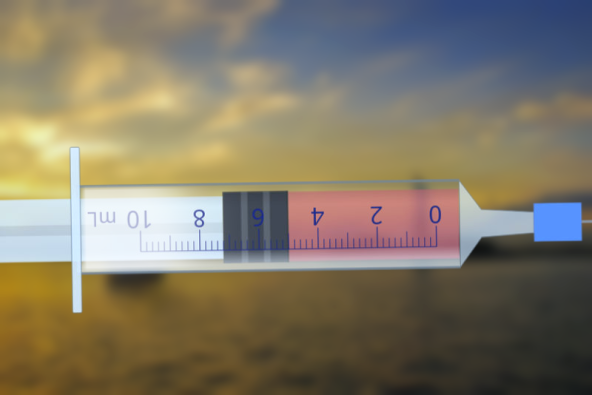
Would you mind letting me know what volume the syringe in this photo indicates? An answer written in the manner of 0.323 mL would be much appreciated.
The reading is 5 mL
